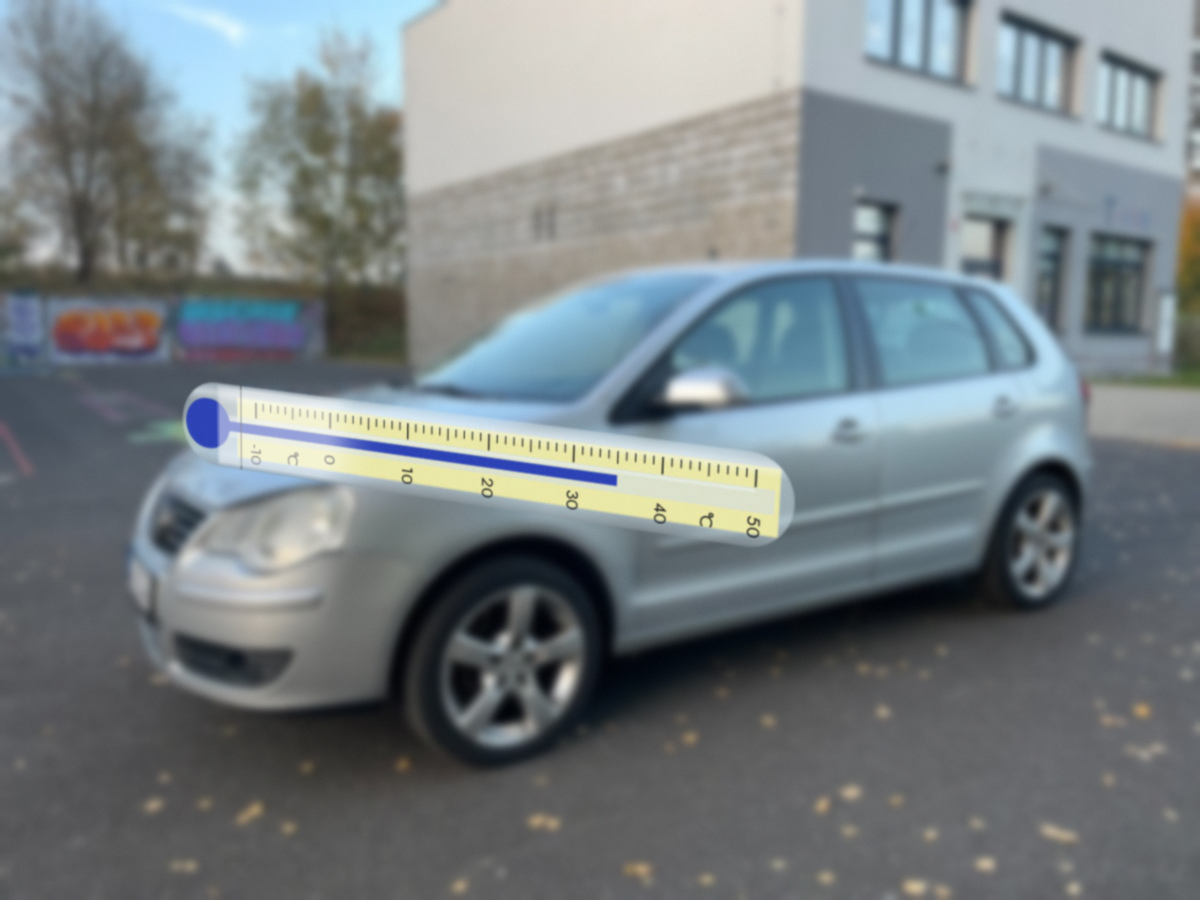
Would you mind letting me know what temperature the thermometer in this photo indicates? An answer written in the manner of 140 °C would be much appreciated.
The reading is 35 °C
